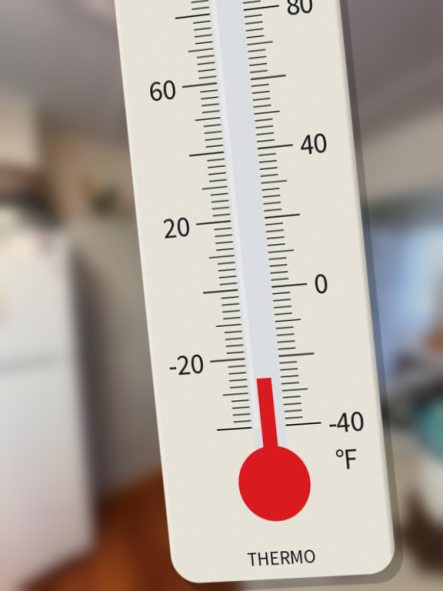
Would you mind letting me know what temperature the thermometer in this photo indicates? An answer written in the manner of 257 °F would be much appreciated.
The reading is -26 °F
